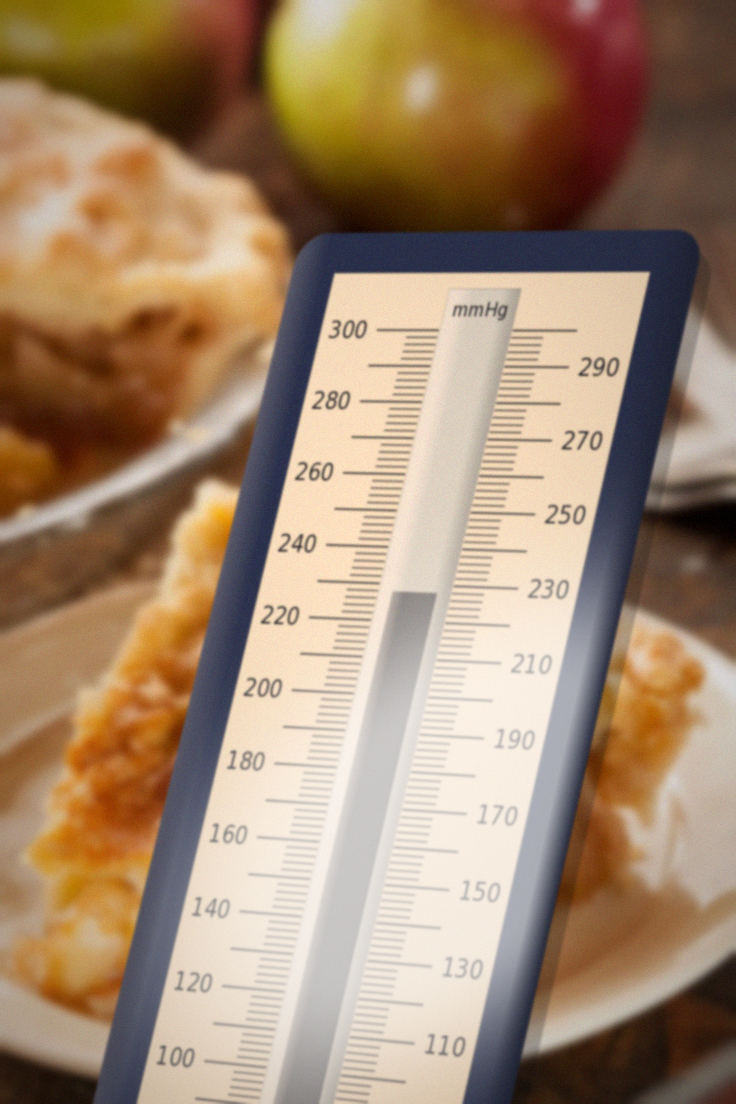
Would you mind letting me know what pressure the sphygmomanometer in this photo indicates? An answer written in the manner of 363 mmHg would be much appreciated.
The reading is 228 mmHg
